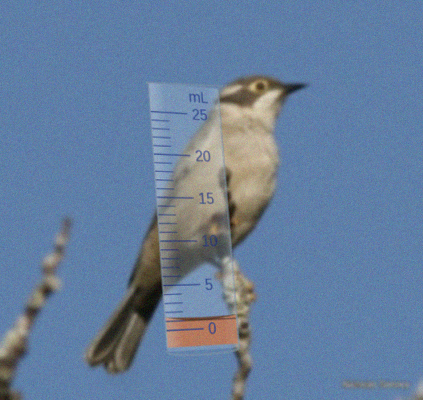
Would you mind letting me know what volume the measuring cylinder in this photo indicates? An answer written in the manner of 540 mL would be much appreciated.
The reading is 1 mL
